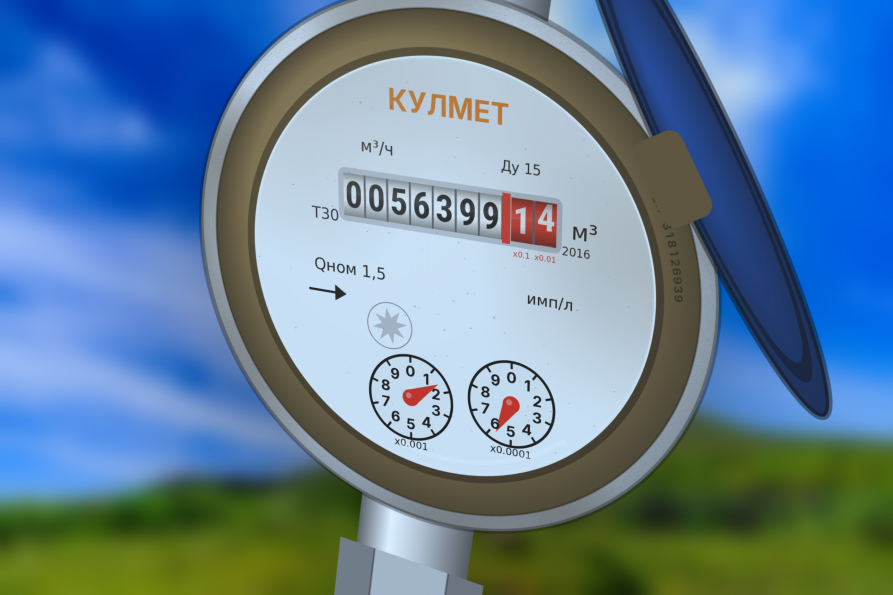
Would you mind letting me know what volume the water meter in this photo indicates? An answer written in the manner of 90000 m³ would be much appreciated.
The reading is 56399.1415 m³
